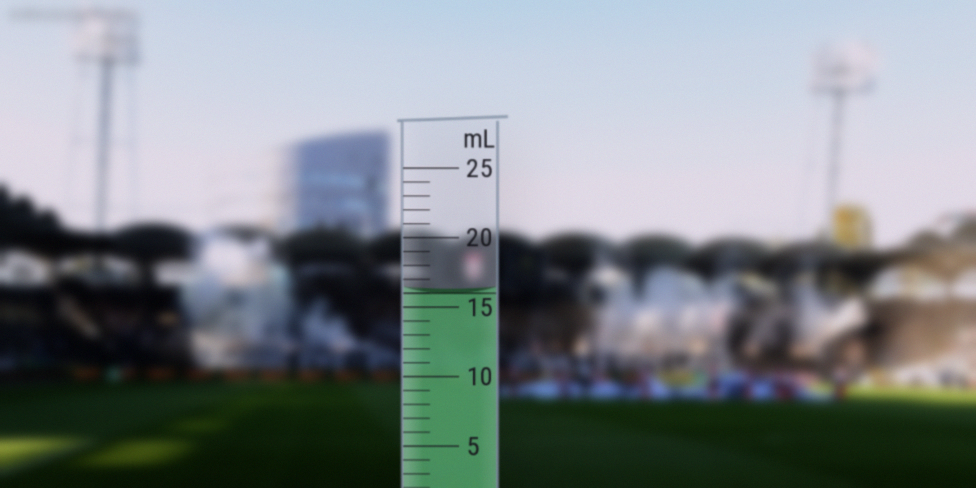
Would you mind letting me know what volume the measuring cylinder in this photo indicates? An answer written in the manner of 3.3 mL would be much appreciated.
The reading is 16 mL
